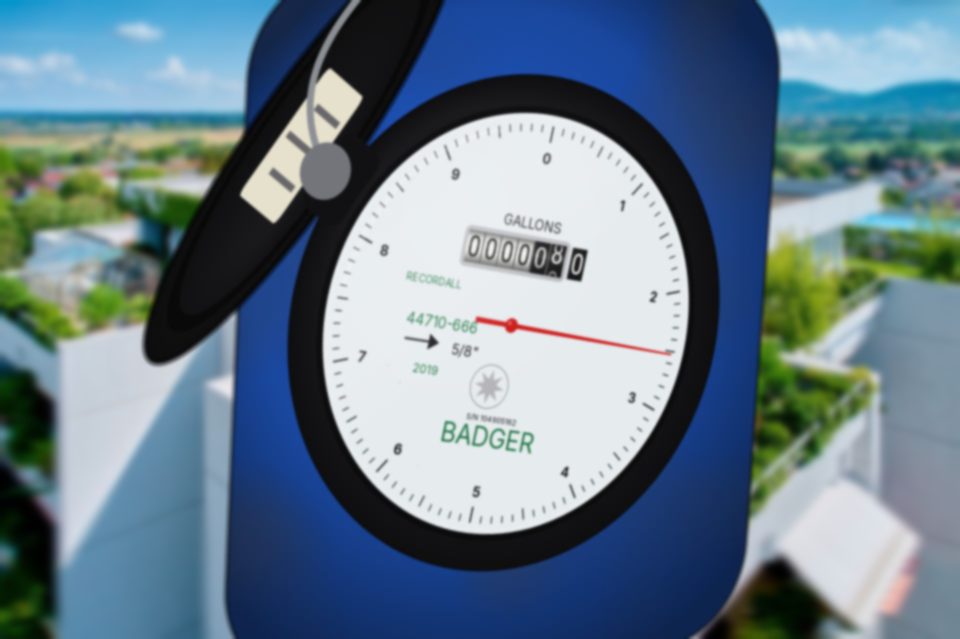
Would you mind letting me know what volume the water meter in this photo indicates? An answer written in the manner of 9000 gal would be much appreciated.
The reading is 82.5 gal
